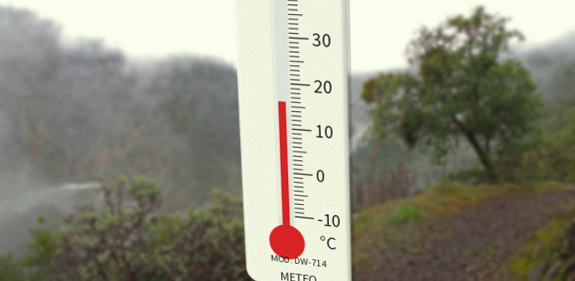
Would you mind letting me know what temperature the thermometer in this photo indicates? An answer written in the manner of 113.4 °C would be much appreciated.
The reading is 16 °C
